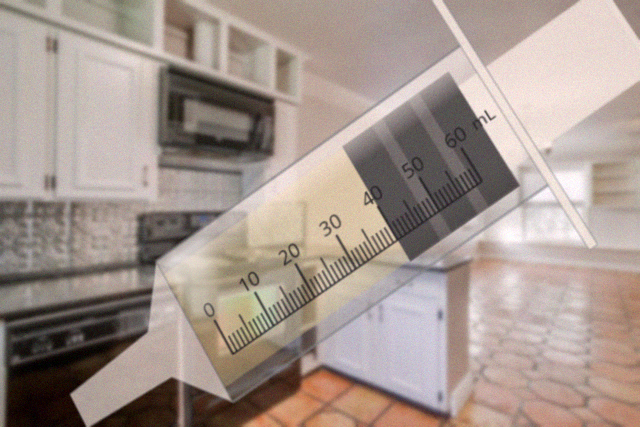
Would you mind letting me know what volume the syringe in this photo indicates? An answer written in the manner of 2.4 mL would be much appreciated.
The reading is 40 mL
